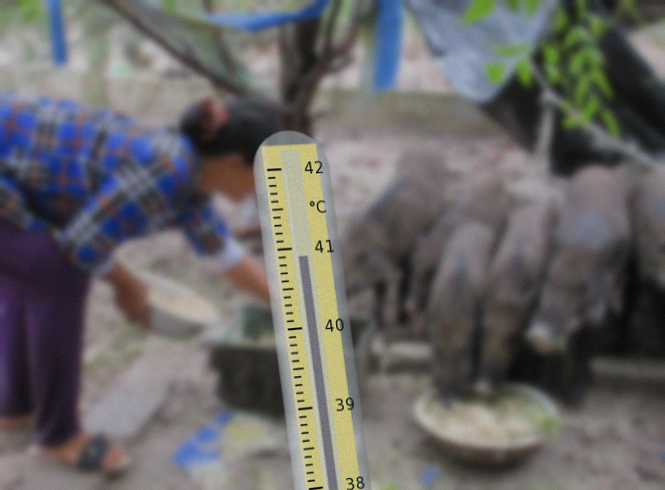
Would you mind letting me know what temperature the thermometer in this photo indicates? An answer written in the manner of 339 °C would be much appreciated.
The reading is 40.9 °C
